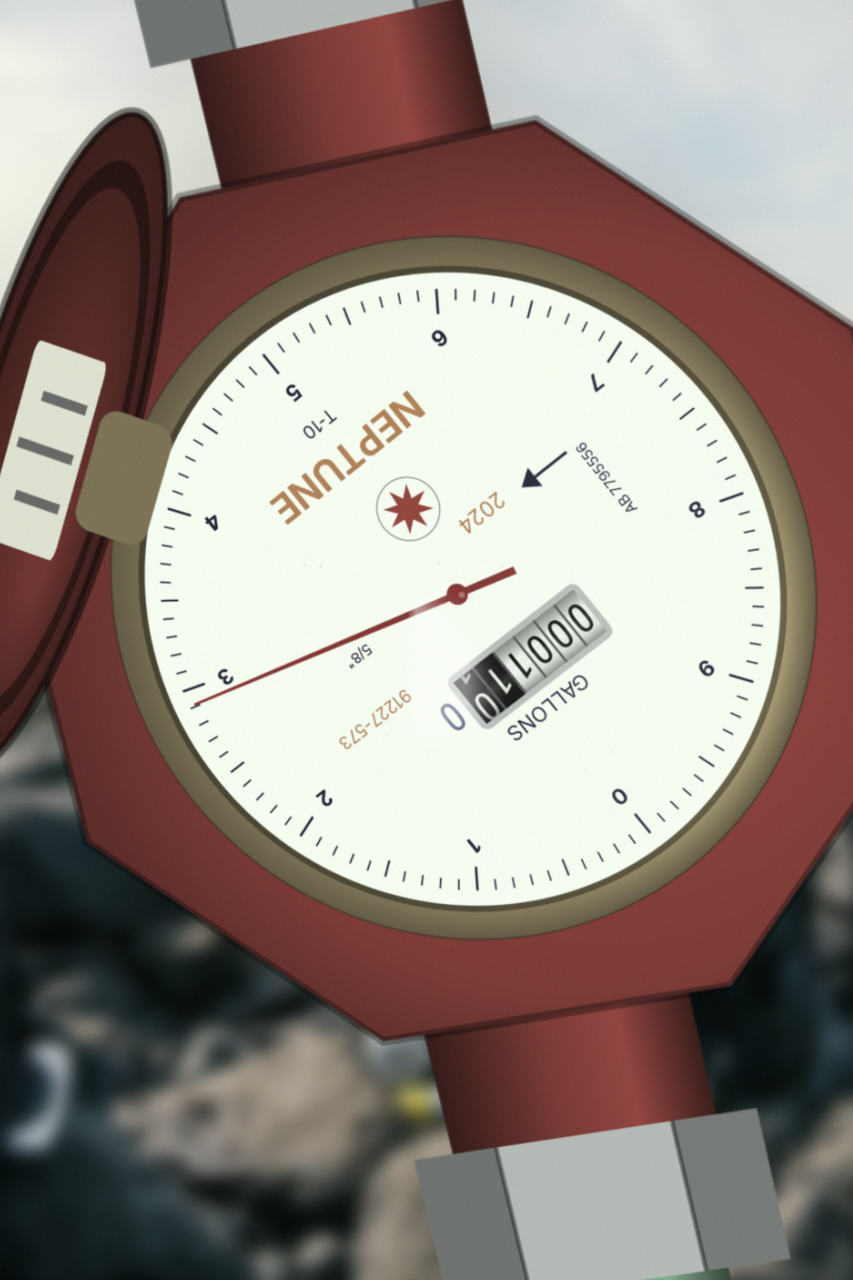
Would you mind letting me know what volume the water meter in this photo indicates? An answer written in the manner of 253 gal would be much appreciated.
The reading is 1102.9 gal
